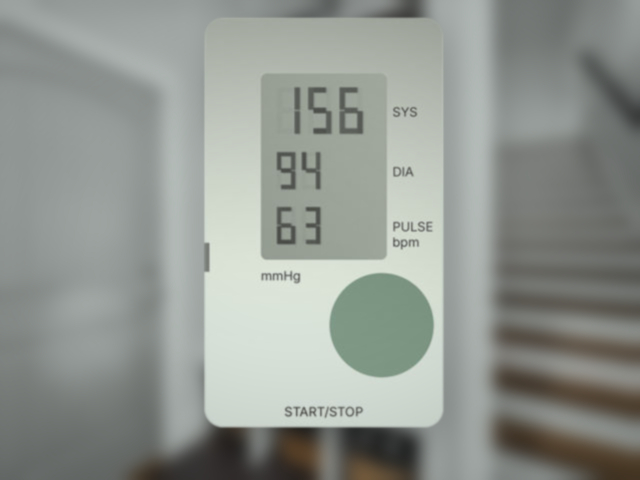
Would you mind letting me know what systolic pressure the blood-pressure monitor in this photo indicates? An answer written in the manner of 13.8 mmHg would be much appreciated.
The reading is 156 mmHg
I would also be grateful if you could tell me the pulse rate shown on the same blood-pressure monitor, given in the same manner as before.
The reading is 63 bpm
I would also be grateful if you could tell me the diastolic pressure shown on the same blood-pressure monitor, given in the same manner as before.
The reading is 94 mmHg
